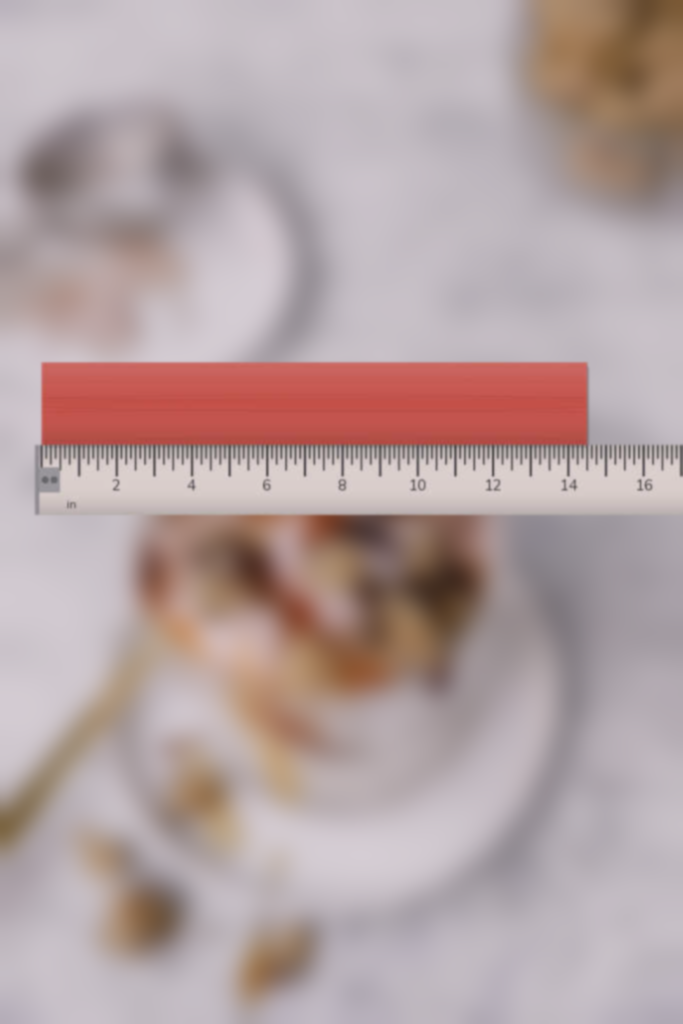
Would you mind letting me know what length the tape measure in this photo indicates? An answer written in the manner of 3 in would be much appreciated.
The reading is 14.5 in
